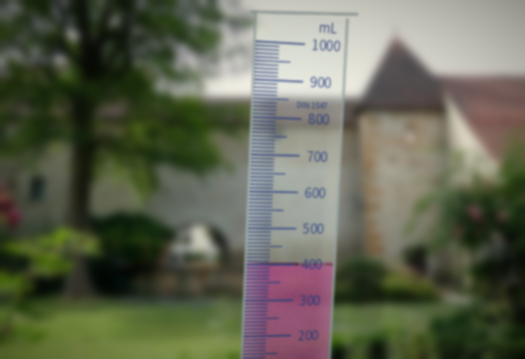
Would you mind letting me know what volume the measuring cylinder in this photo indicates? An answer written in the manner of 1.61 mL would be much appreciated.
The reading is 400 mL
